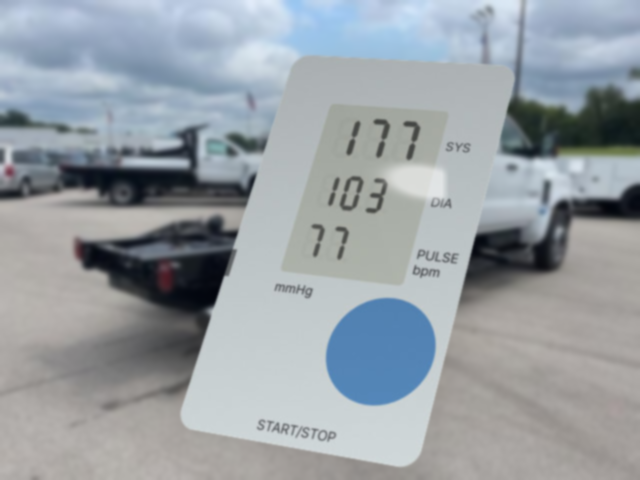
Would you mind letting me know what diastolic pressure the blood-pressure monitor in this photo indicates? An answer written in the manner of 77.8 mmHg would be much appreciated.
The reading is 103 mmHg
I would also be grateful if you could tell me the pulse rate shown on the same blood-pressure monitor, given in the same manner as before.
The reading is 77 bpm
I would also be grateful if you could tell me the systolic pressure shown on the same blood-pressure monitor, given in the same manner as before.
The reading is 177 mmHg
